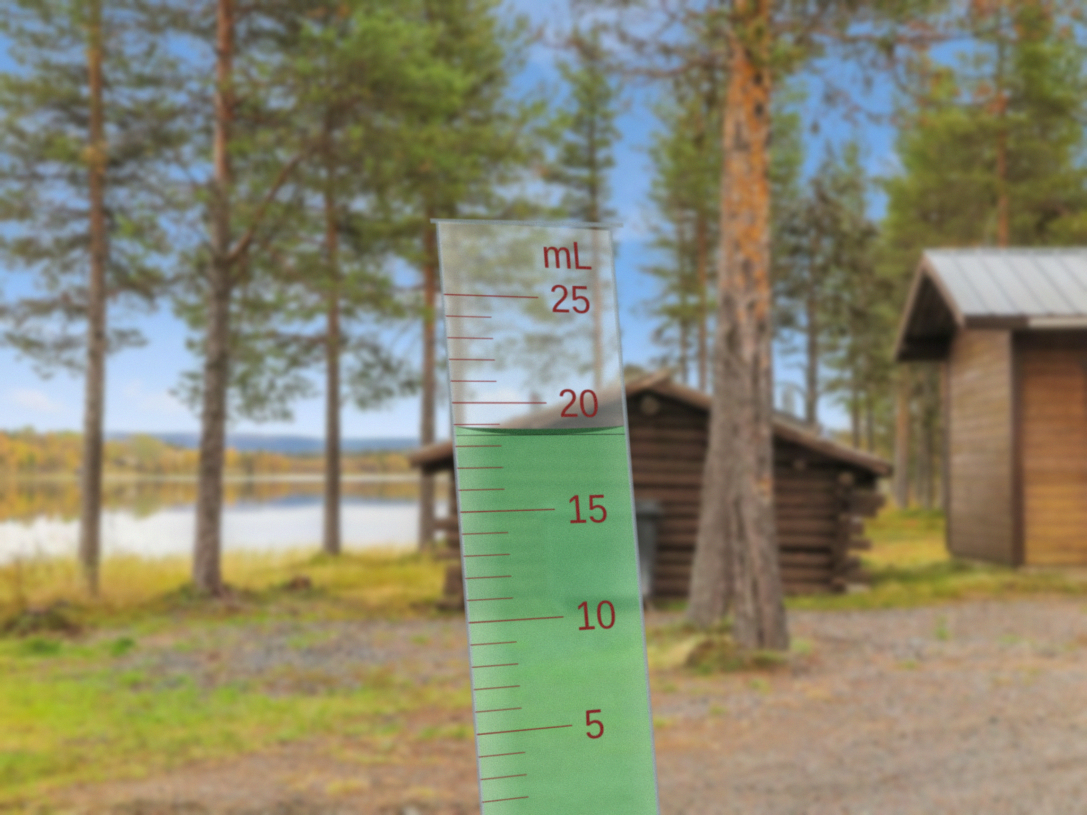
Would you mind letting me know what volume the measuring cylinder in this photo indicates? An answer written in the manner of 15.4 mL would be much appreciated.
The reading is 18.5 mL
